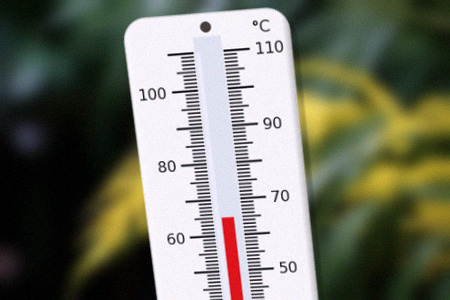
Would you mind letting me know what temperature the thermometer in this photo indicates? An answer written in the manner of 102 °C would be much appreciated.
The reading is 65 °C
